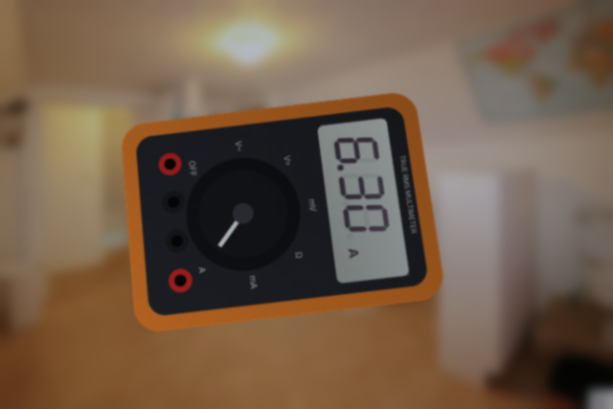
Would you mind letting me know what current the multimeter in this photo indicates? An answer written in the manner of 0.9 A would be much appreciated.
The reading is 6.30 A
